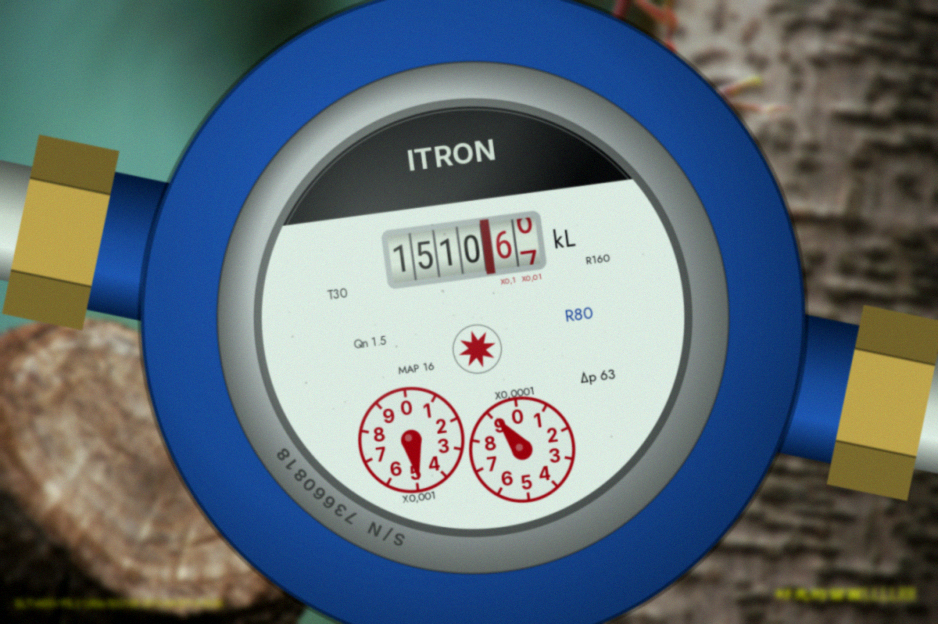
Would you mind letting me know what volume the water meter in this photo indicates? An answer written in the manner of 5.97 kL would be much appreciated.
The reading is 1510.6649 kL
